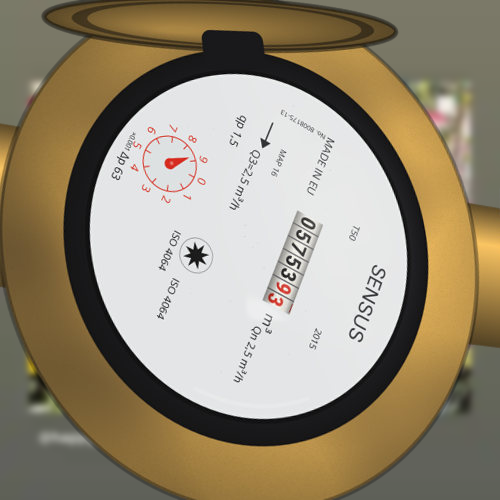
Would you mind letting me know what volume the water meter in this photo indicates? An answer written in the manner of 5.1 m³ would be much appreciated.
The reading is 5753.928 m³
